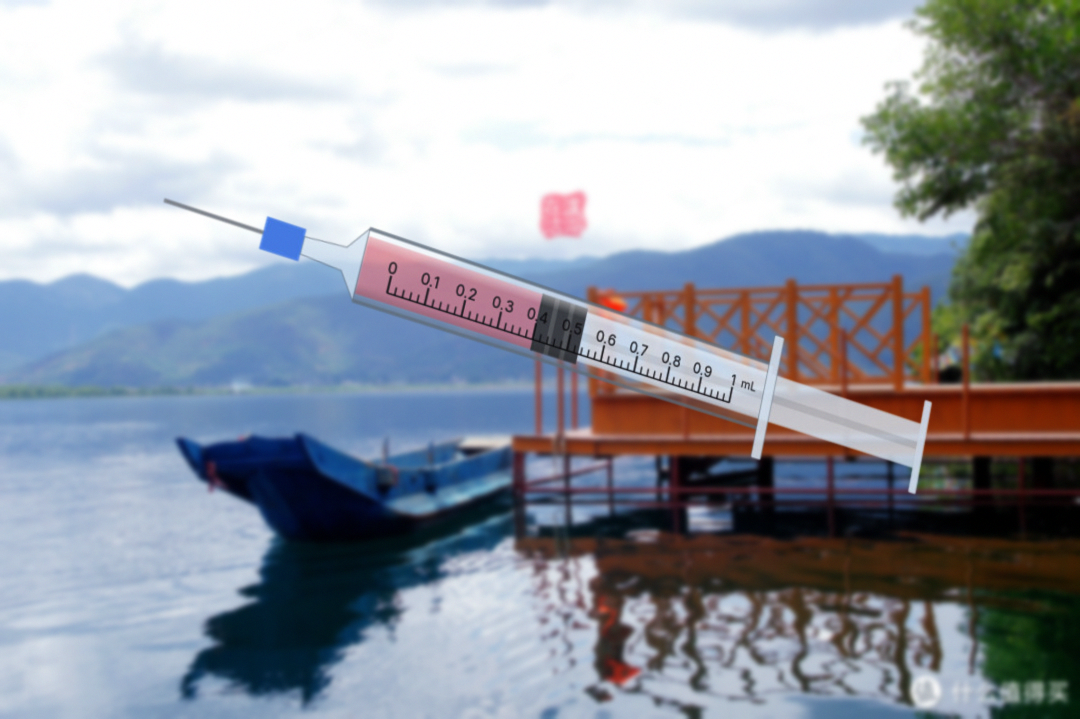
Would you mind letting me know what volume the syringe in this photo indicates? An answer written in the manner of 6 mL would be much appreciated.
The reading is 0.4 mL
